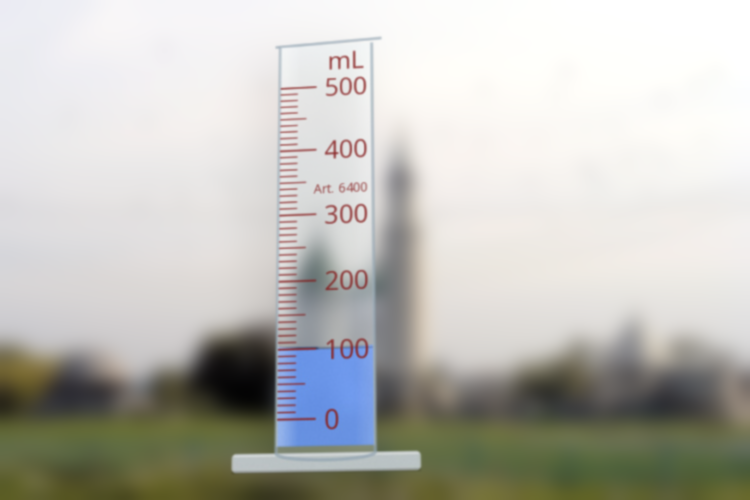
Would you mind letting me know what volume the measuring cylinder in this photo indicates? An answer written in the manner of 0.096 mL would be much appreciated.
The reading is 100 mL
